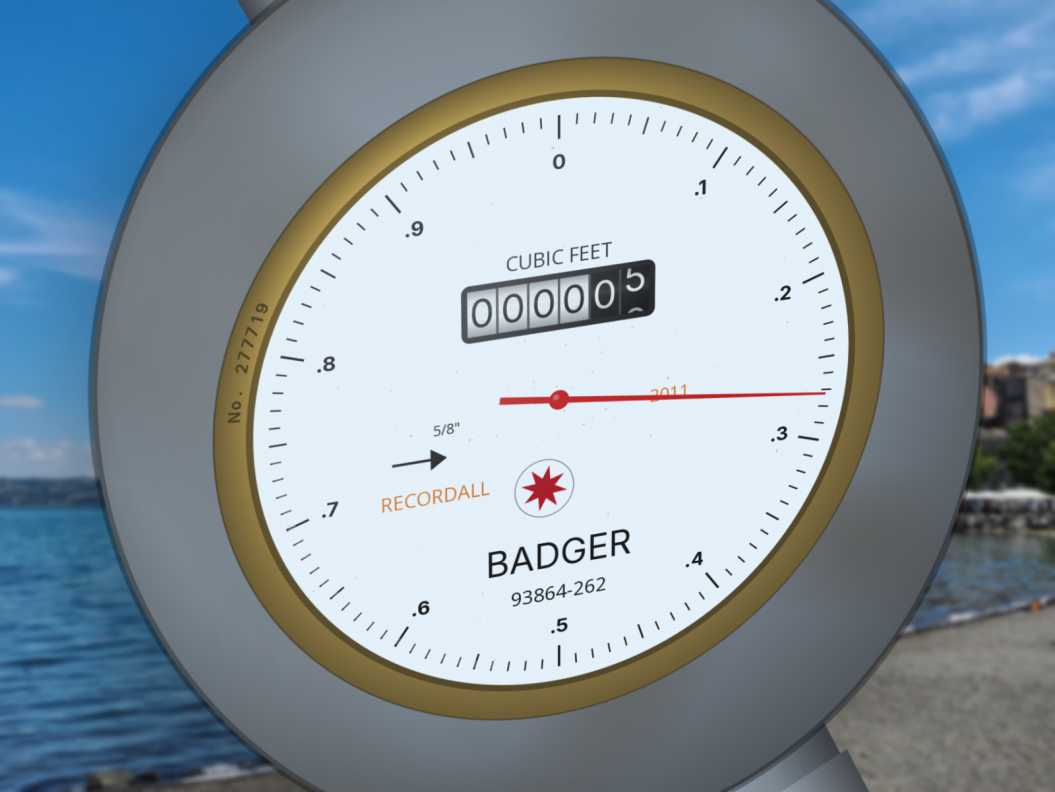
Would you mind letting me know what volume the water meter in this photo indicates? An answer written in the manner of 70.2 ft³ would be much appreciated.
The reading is 5.27 ft³
